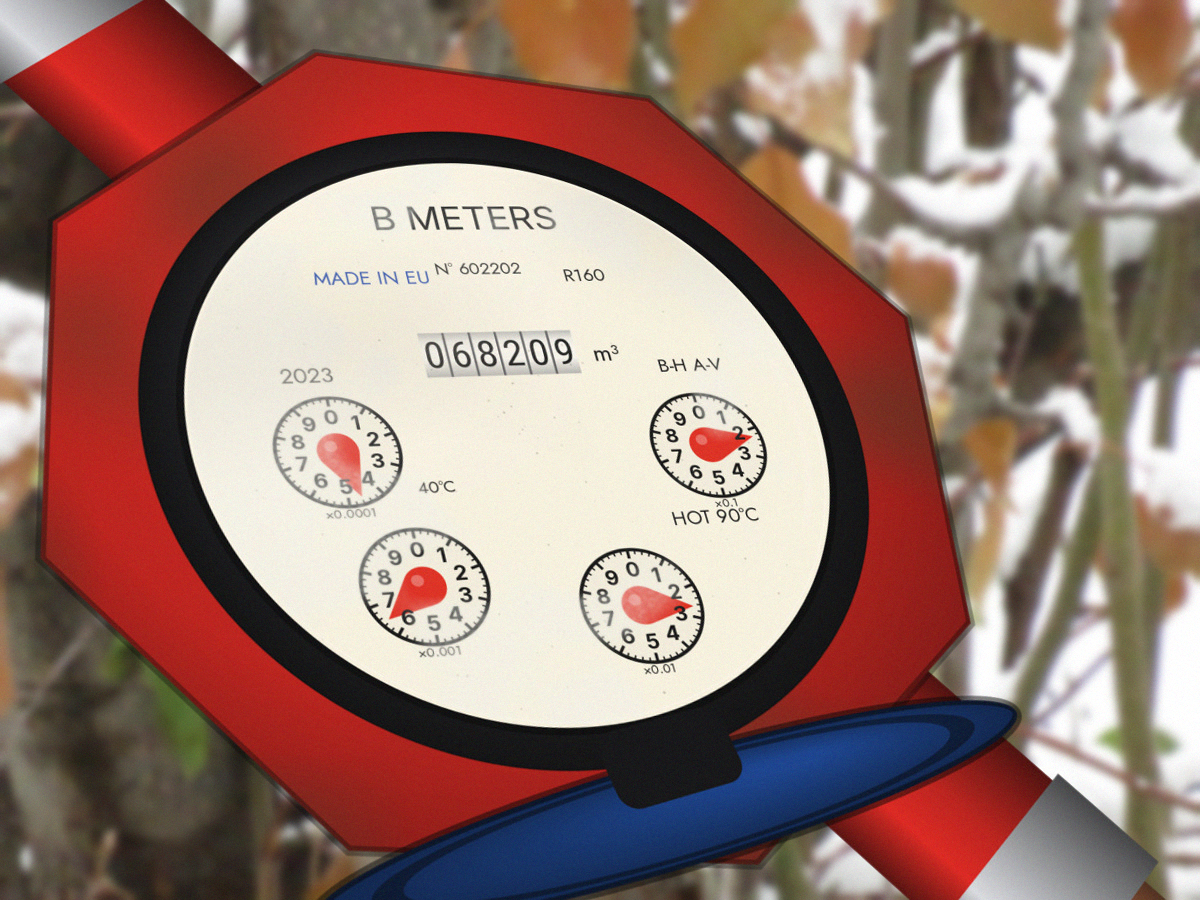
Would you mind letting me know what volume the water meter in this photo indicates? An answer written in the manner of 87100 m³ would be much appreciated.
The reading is 68209.2264 m³
